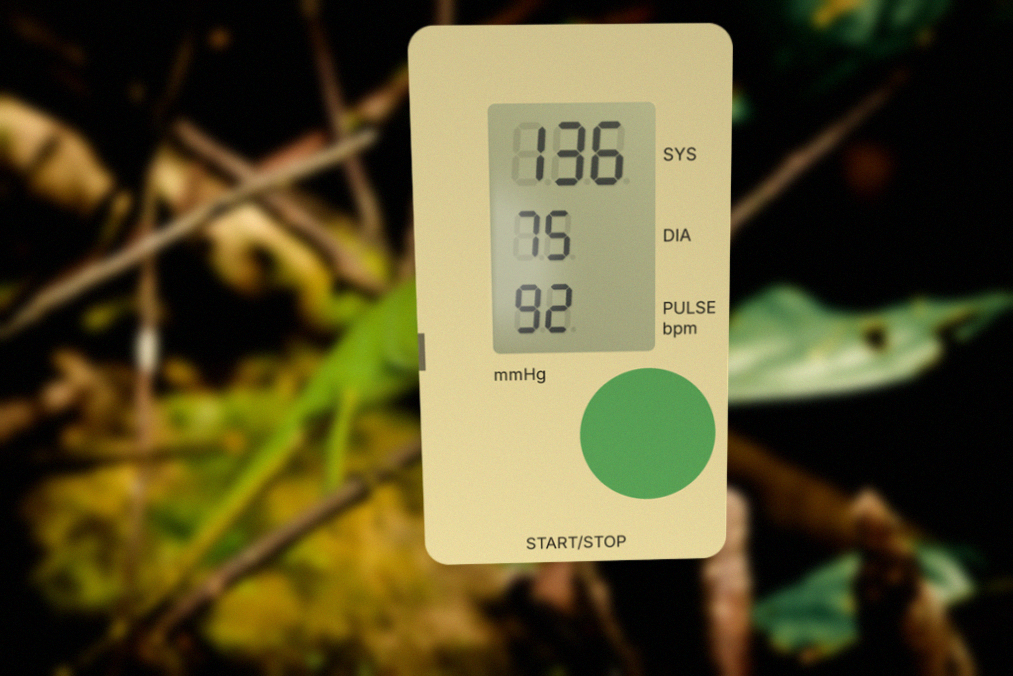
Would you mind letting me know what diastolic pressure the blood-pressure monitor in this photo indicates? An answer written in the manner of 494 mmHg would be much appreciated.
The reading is 75 mmHg
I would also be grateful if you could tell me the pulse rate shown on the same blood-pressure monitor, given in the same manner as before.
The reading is 92 bpm
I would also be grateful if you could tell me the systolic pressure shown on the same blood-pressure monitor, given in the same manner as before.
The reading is 136 mmHg
